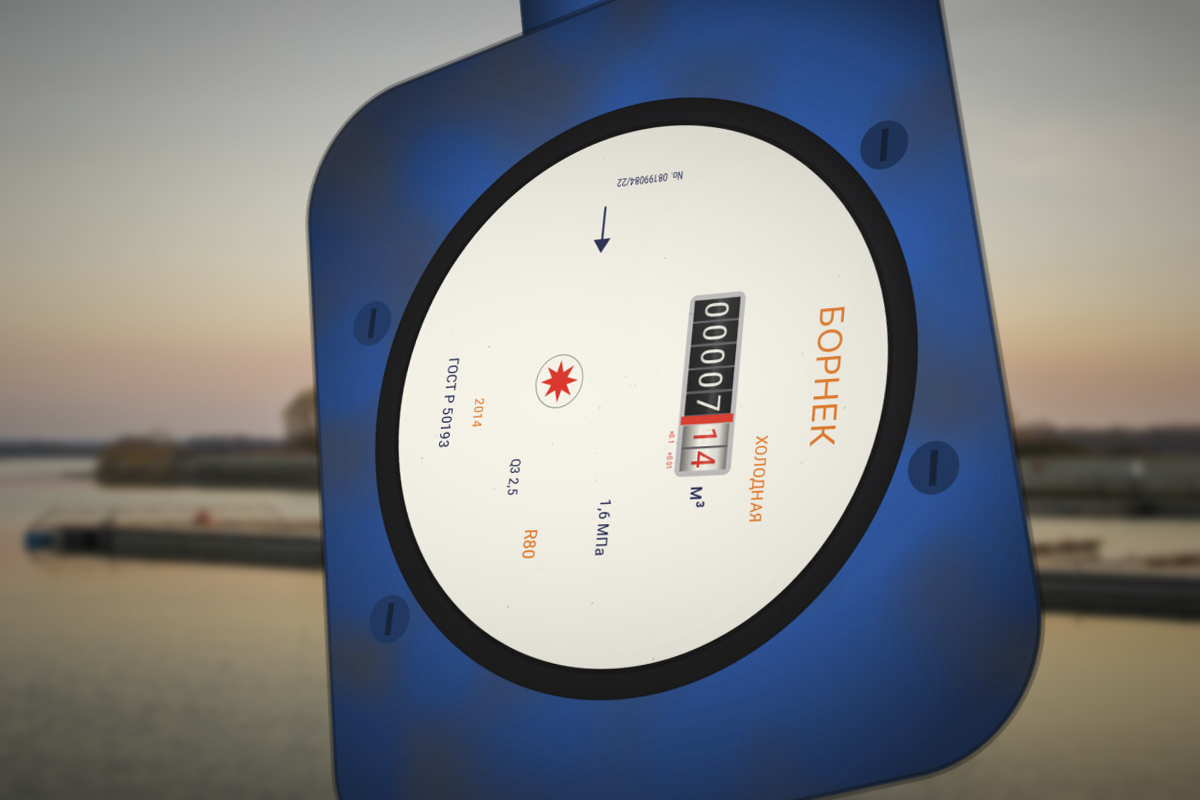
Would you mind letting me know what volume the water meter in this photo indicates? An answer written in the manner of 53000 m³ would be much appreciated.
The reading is 7.14 m³
